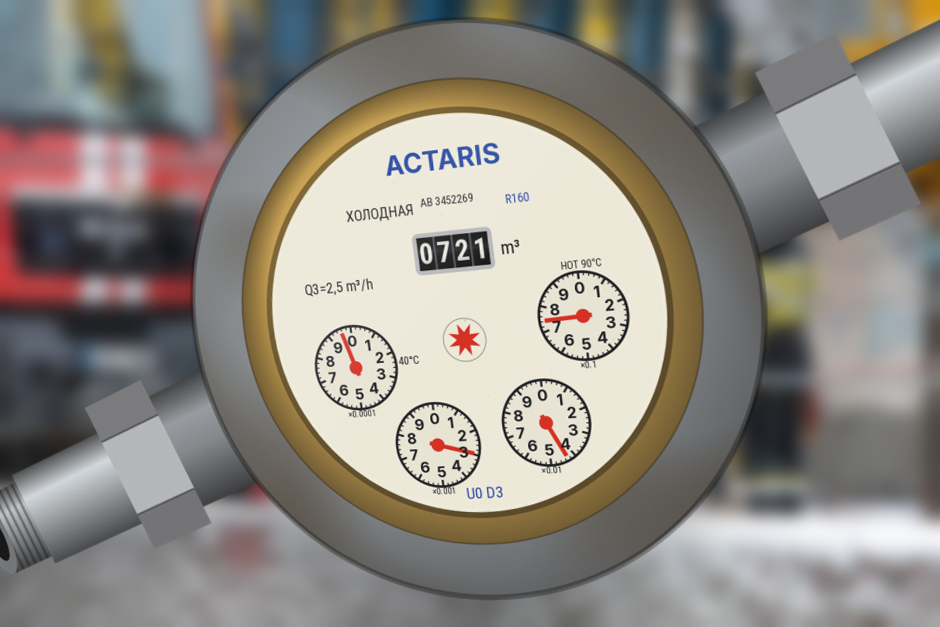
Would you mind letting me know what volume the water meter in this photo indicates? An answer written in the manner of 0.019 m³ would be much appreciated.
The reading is 721.7429 m³
